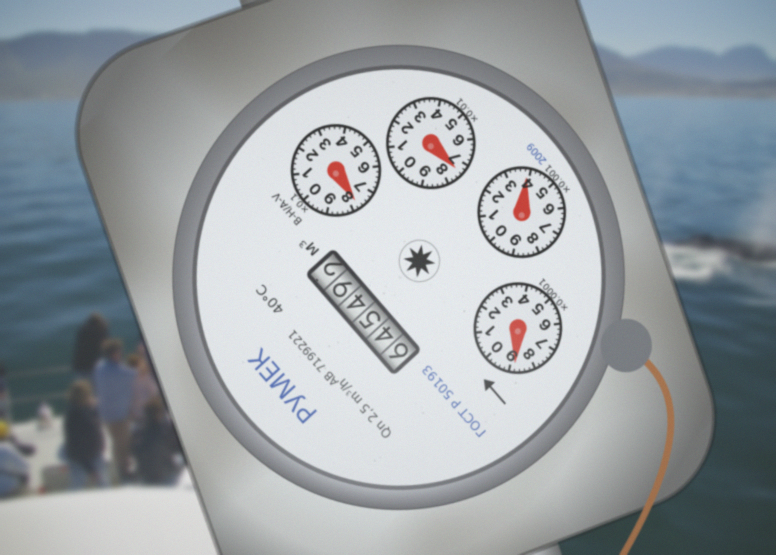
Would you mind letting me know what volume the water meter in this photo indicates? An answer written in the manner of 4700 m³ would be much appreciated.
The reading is 645491.7738 m³
